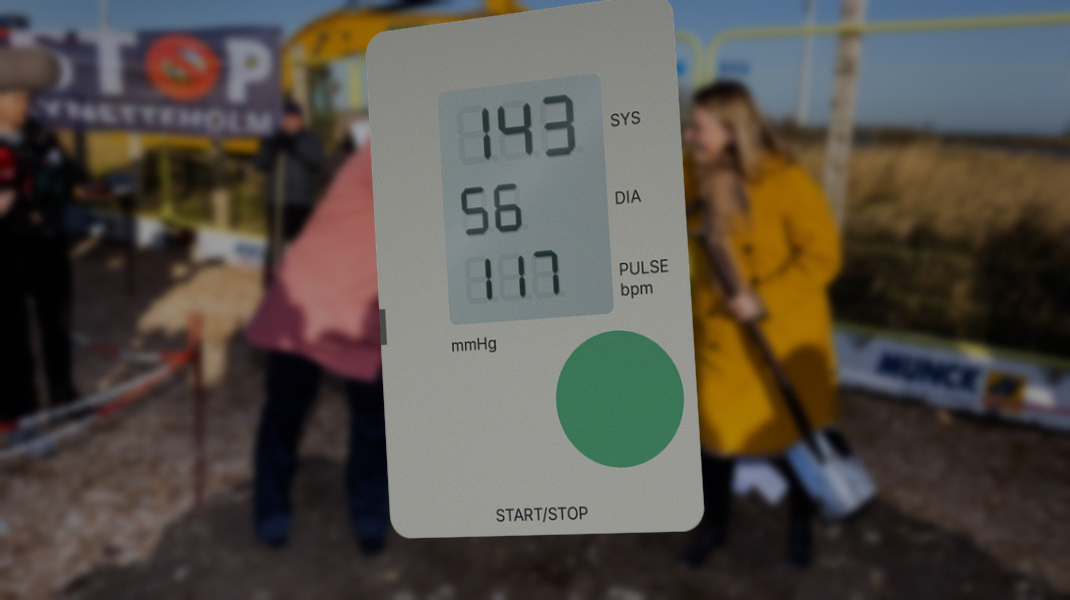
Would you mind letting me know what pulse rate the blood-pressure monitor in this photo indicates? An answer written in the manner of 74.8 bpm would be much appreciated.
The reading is 117 bpm
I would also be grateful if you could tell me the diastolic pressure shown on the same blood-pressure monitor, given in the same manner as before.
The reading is 56 mmHg
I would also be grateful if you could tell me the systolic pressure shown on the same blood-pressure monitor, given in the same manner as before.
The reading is 143 mmHg
